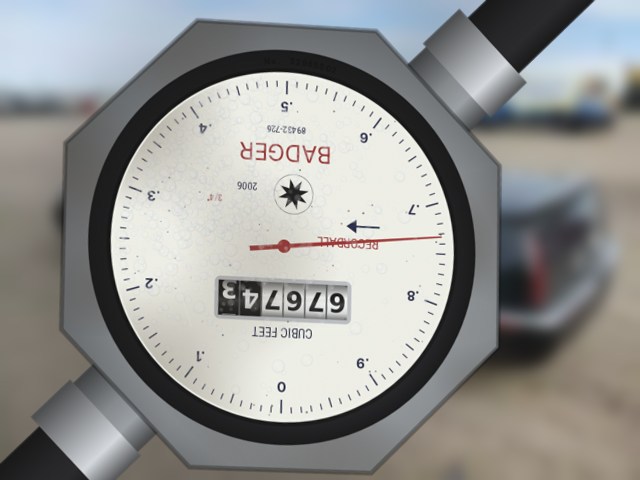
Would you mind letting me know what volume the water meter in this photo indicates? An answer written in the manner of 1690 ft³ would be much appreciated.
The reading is 676742.73 ft³
